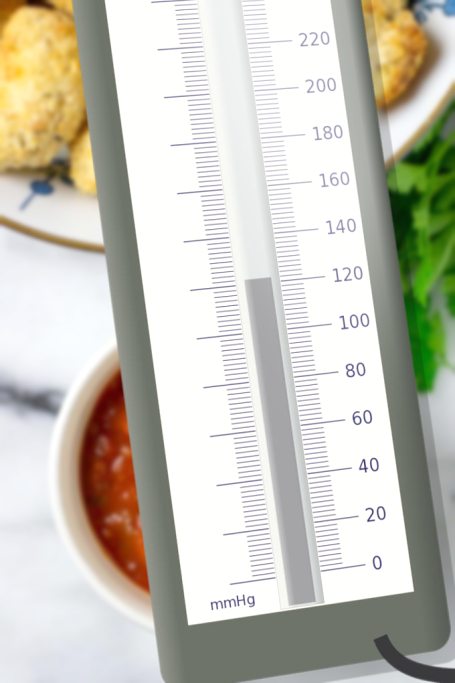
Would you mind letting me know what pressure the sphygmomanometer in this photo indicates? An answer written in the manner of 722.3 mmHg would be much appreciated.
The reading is 122 mmHg
